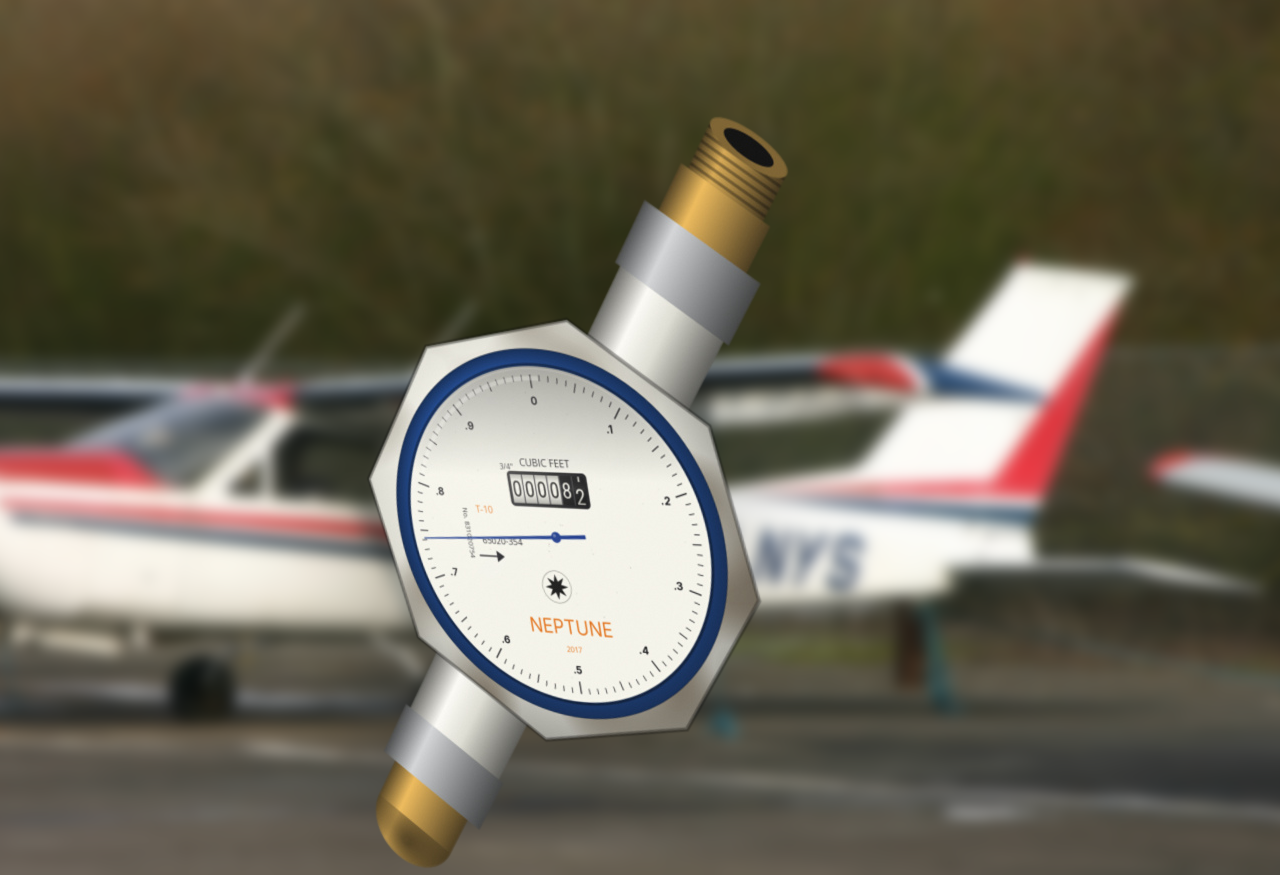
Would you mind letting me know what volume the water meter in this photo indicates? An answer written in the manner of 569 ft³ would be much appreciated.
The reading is 81.74 ft³
